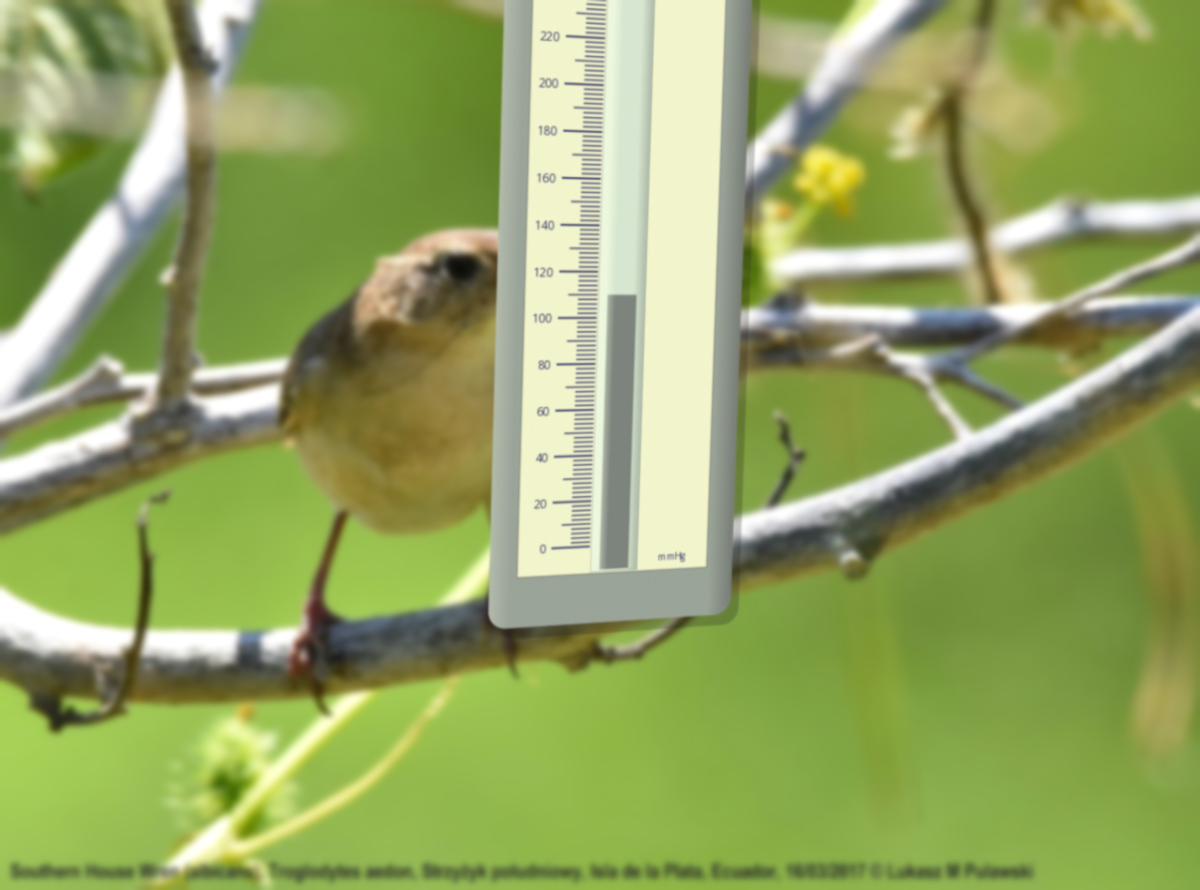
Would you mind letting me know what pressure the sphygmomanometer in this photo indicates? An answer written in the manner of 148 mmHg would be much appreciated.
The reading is 110 mmHg
